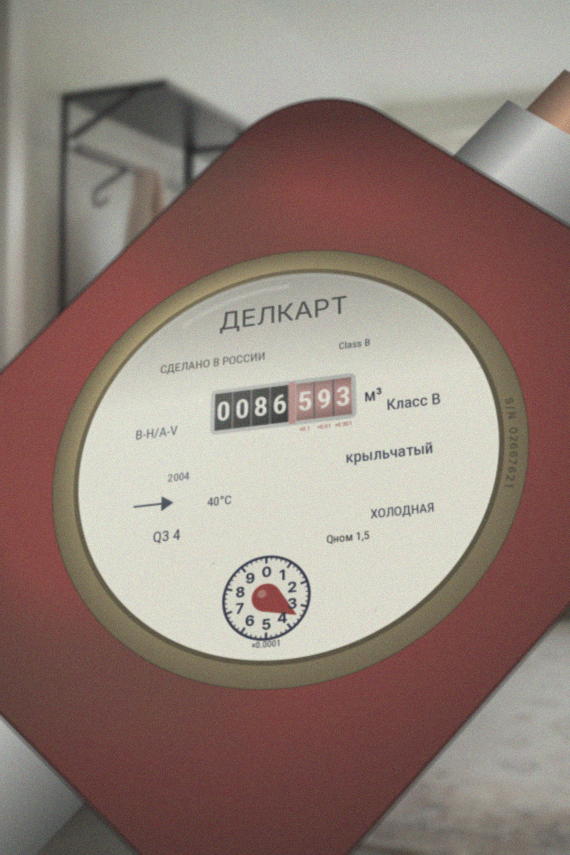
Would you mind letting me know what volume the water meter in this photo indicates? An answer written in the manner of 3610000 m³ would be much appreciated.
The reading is 86.5933 m³
